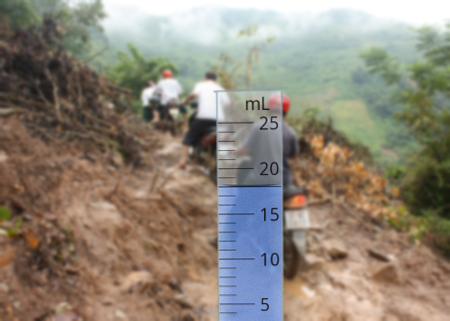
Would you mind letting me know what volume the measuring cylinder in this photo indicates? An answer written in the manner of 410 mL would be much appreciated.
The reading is 18 mL
